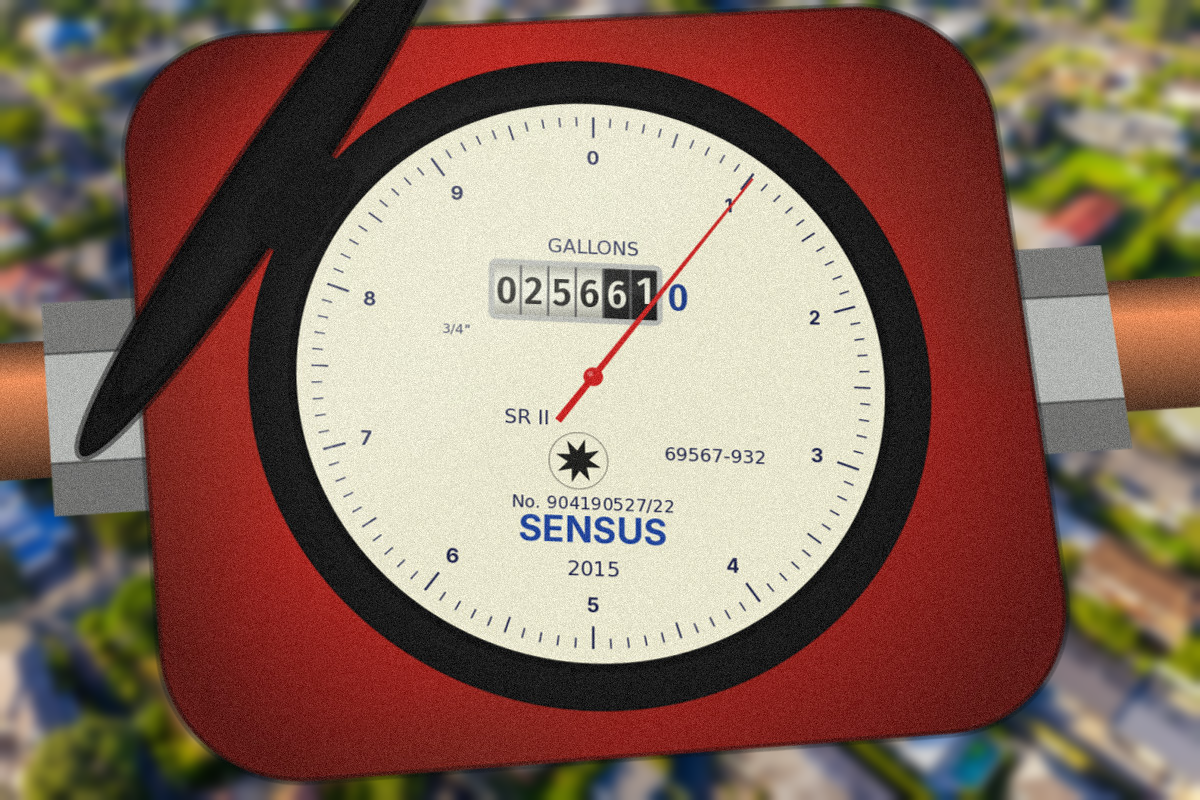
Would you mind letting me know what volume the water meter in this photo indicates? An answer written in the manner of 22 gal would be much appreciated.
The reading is 256611.0 gal
